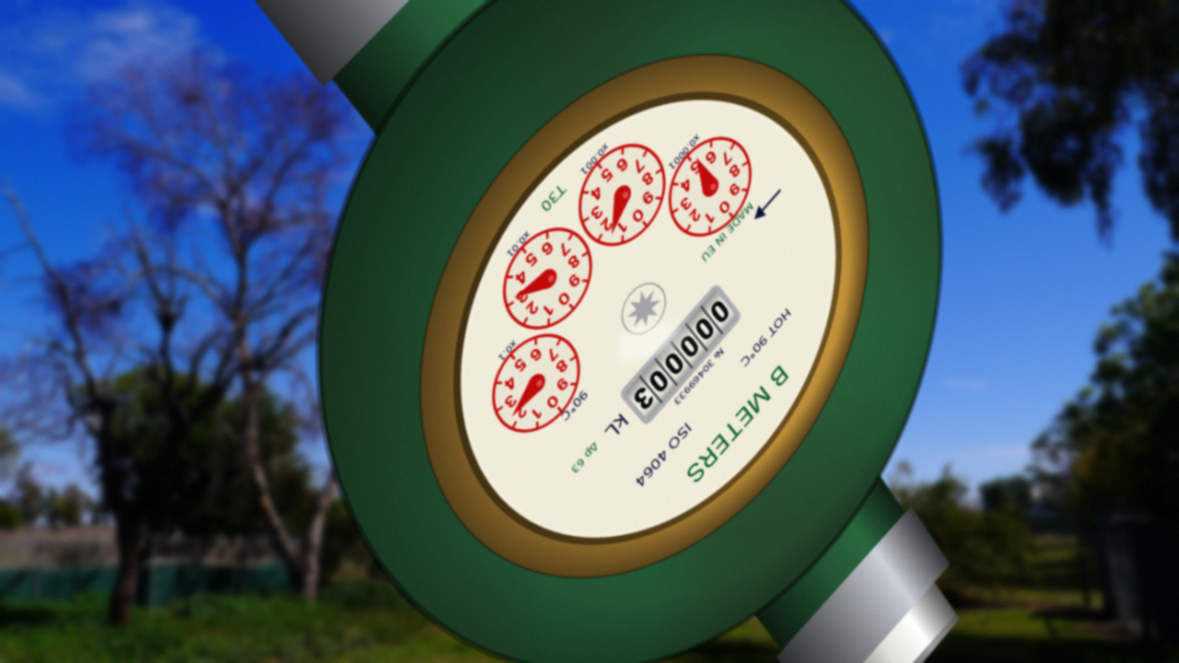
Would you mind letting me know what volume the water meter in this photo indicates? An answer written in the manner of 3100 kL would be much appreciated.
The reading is 3.2315 kL
